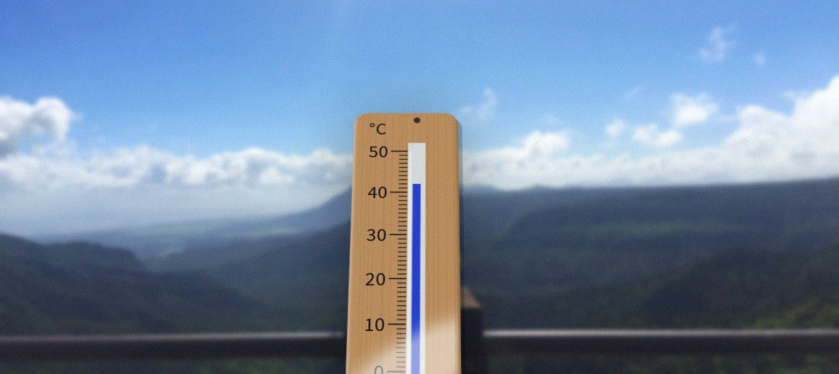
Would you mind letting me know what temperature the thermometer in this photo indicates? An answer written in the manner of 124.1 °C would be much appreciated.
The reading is 42 °C
